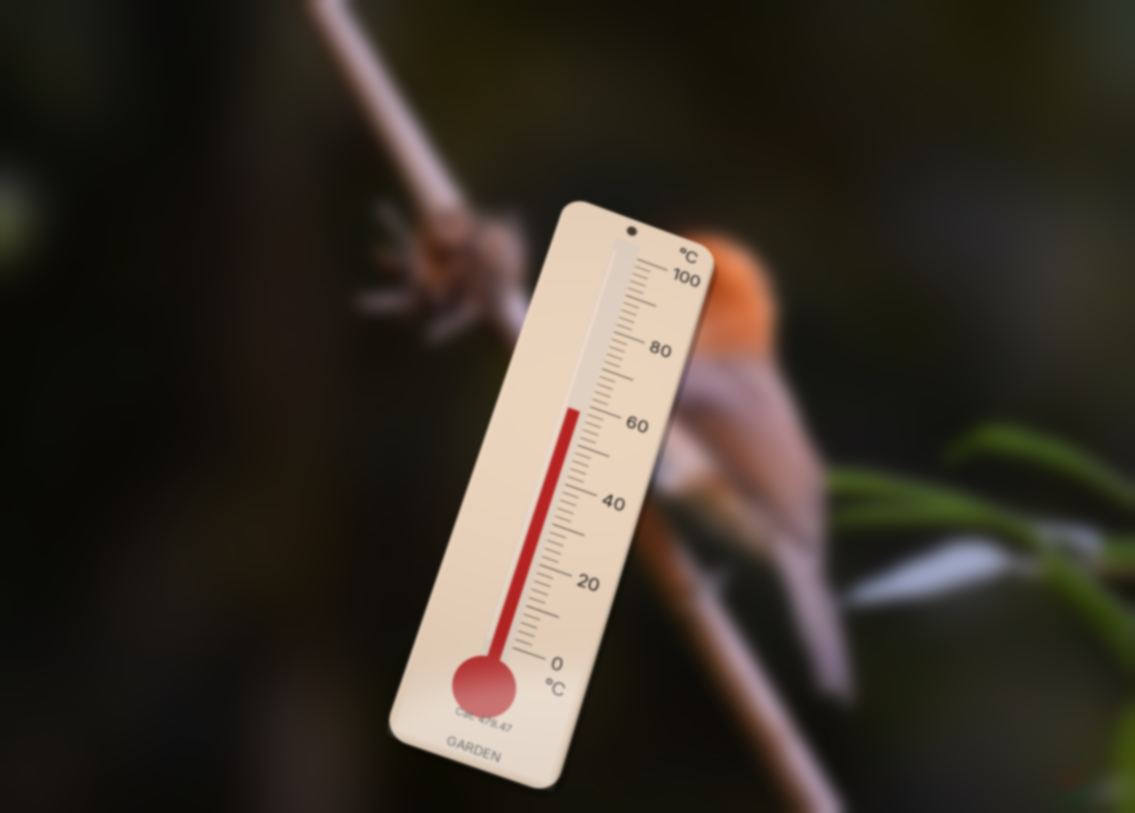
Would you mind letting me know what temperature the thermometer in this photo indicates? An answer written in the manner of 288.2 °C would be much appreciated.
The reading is 58 °C
